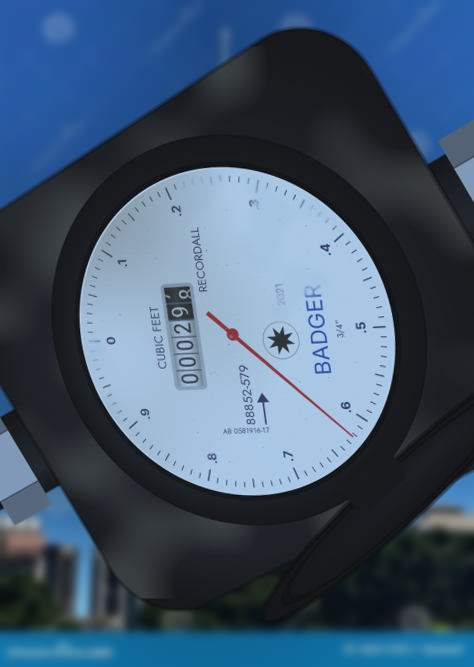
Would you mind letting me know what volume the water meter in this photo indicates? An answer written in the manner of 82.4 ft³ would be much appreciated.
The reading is 297.62 ft³
